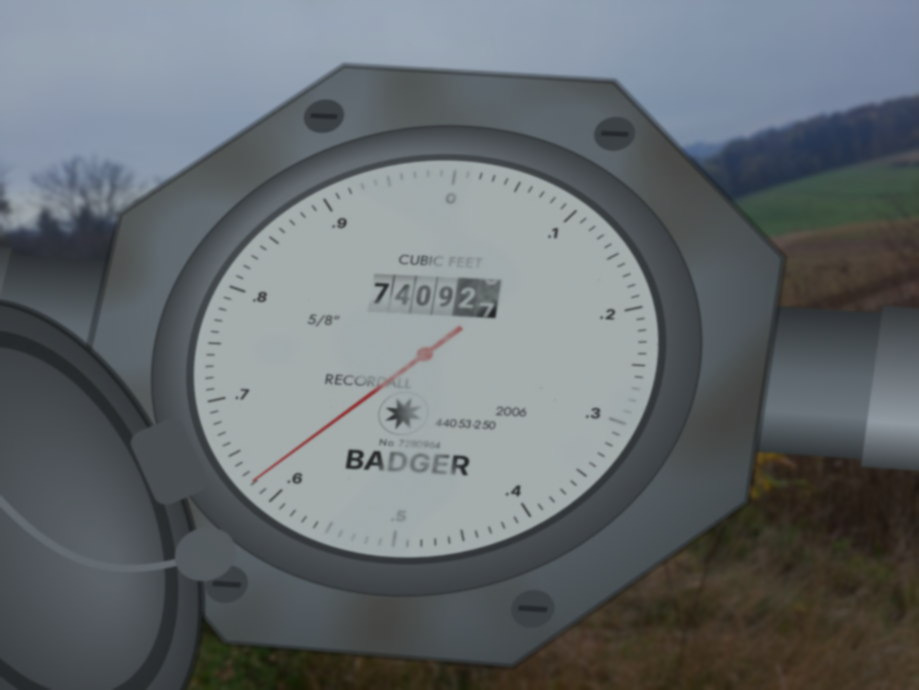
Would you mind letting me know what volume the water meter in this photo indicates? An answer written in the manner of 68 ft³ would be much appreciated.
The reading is 740926.62 ft³
